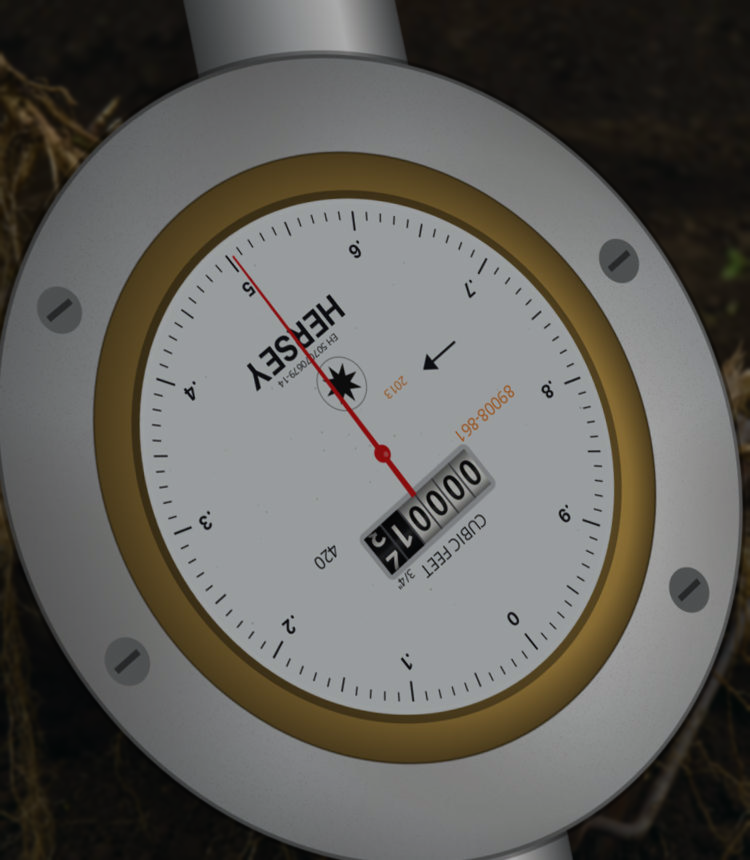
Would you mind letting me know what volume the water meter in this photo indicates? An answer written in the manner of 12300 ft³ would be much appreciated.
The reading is 12.50 ft³
